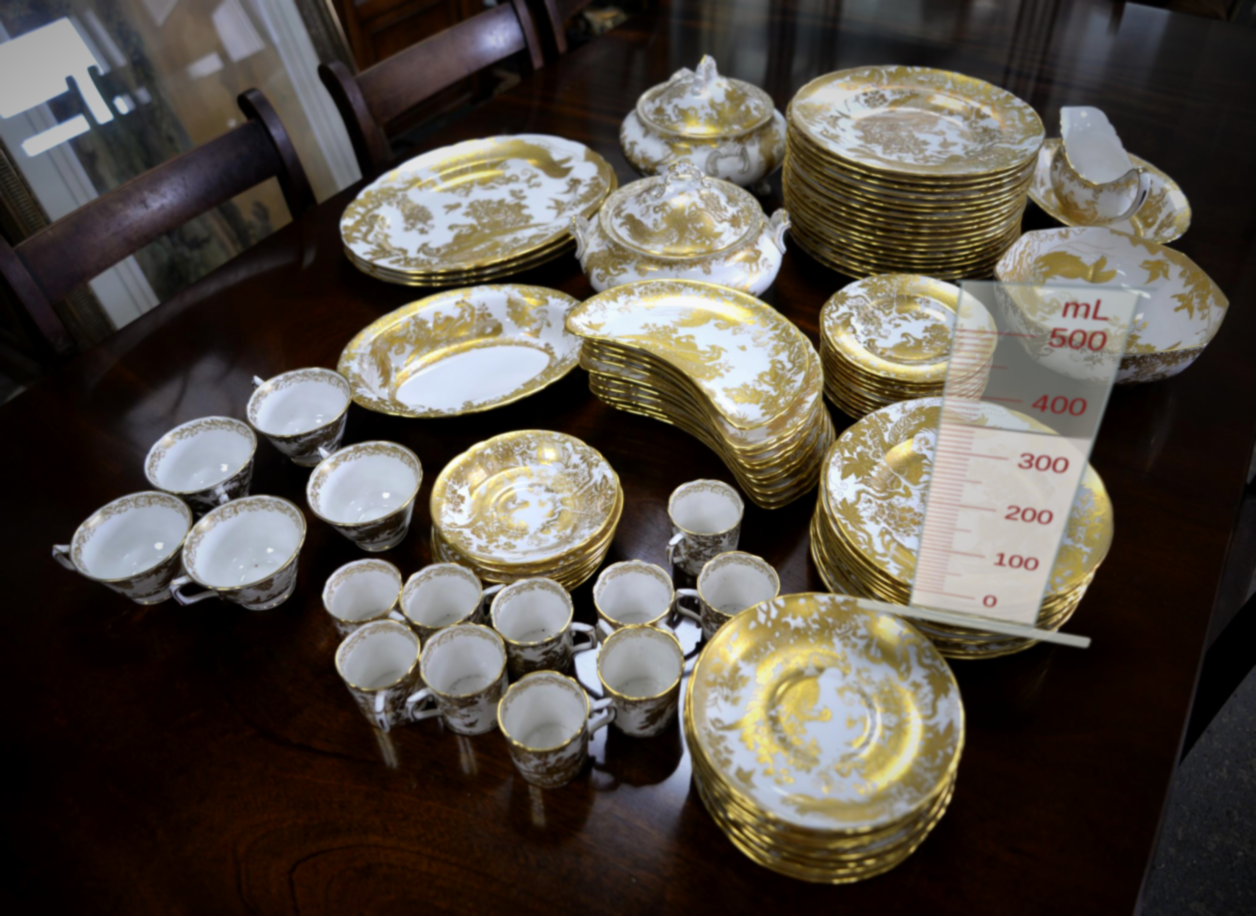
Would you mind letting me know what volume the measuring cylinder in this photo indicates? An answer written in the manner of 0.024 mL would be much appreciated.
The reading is 350 mL
